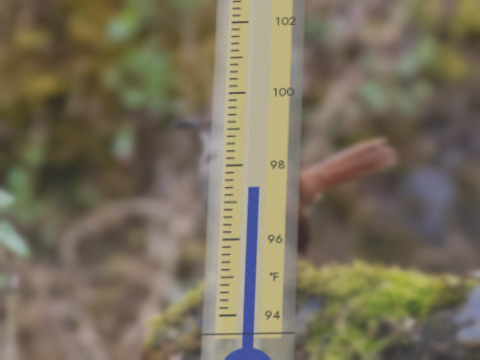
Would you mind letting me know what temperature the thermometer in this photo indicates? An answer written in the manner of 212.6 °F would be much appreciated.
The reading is 97.4 °F
